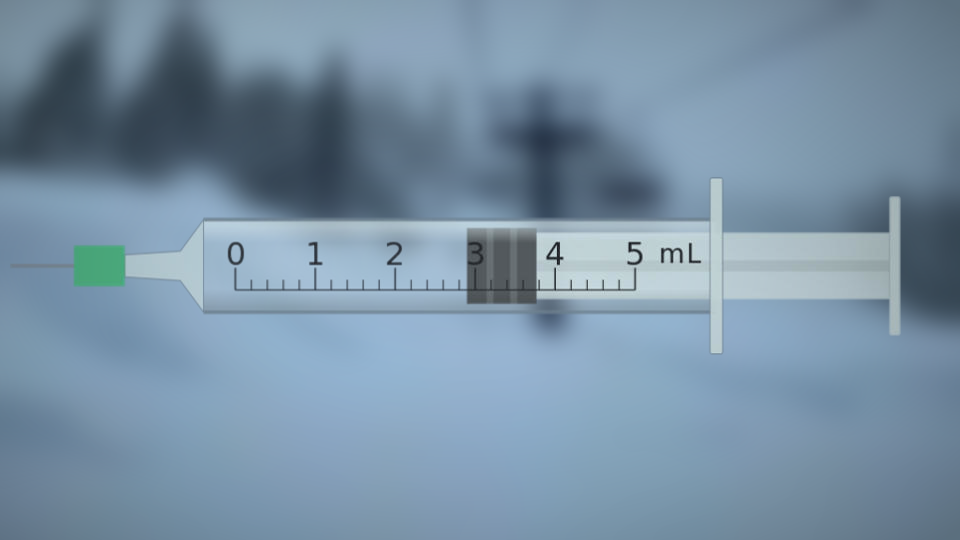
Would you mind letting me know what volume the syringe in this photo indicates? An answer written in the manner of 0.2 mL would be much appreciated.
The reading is 2.9 mL
